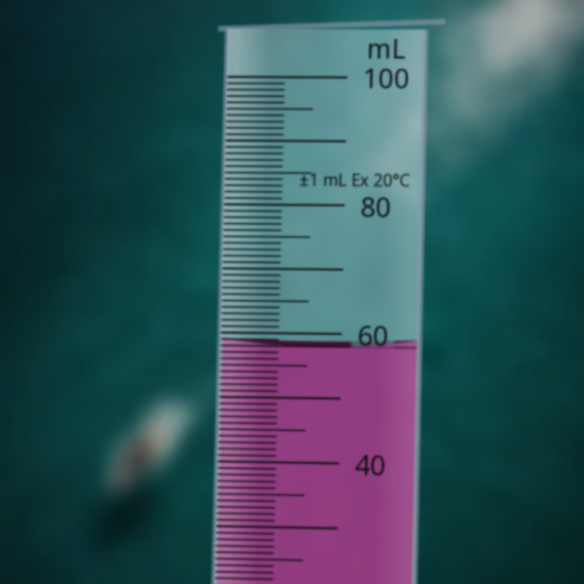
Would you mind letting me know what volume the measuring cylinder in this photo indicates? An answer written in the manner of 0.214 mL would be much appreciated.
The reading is 58 mL
